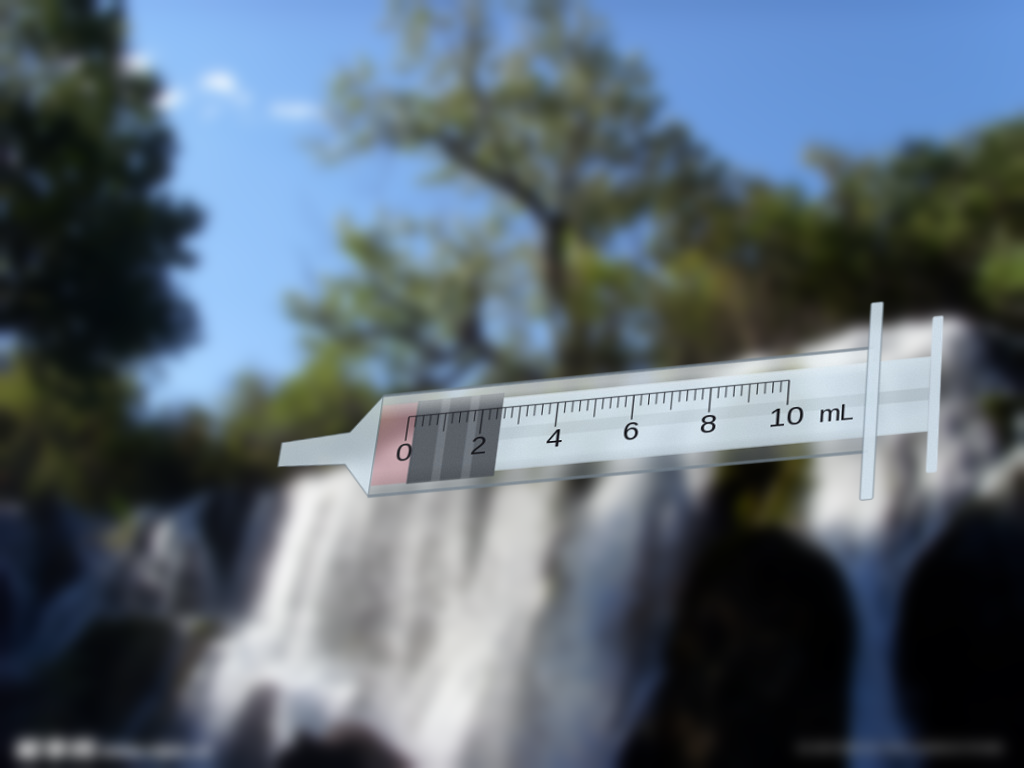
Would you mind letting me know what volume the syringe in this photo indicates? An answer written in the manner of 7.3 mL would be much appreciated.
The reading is 0.2 mL
